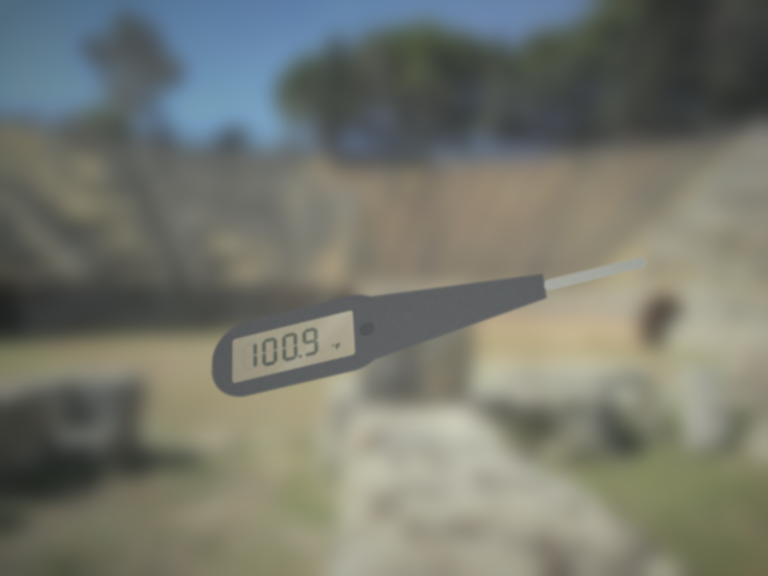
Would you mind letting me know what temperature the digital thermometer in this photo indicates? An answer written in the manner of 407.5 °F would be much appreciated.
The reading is 100.9 °F
